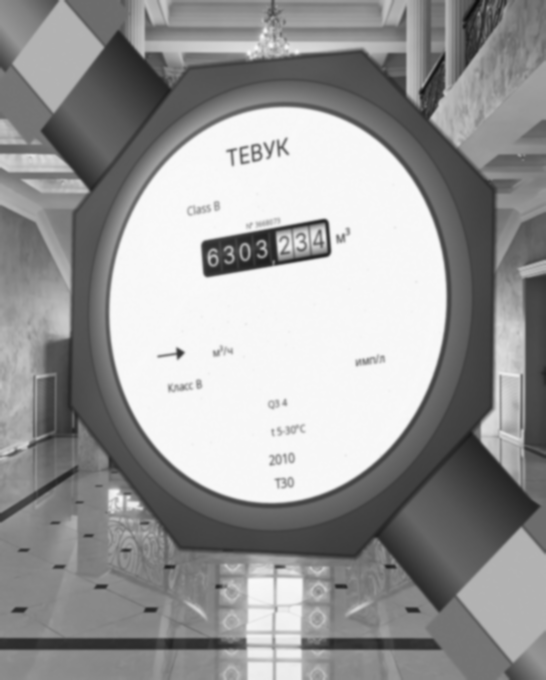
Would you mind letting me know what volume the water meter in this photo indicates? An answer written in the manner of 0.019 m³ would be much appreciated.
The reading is 6303.234 m³
